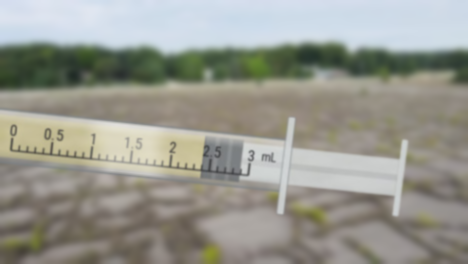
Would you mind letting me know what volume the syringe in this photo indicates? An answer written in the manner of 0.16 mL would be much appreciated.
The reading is 2.4 mL
